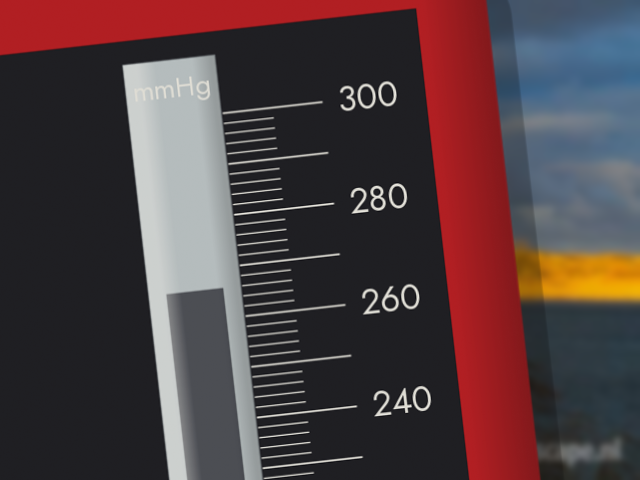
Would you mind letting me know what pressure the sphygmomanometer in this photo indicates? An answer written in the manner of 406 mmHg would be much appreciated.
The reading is 266 mmHg
